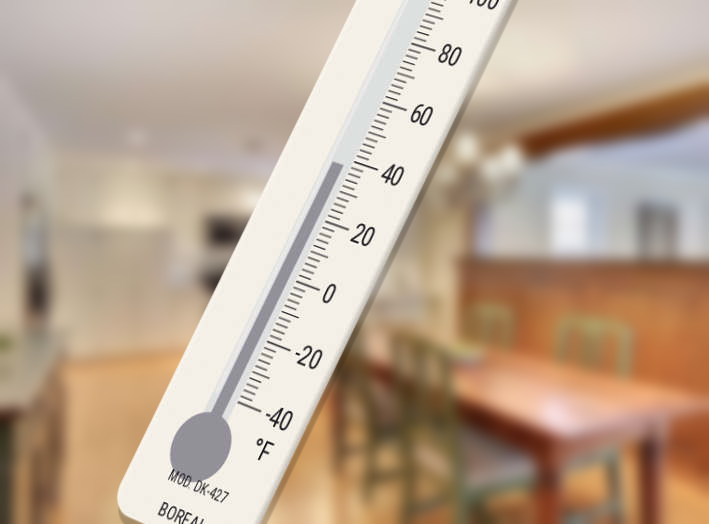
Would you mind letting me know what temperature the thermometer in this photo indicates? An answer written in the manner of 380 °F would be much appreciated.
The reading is 38 °F
